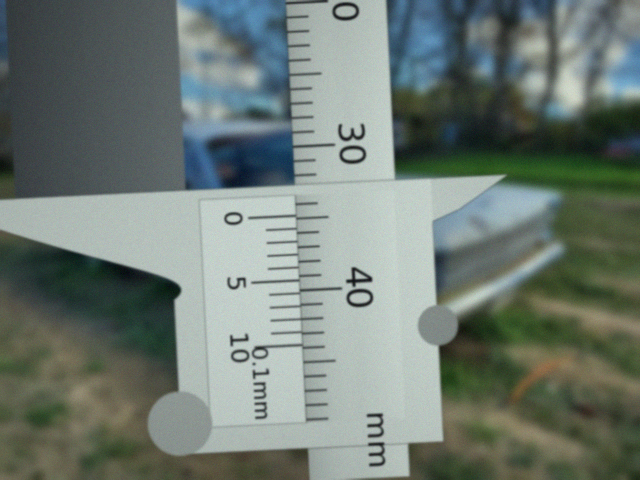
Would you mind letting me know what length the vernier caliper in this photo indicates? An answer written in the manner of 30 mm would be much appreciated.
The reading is 34.8 mm
